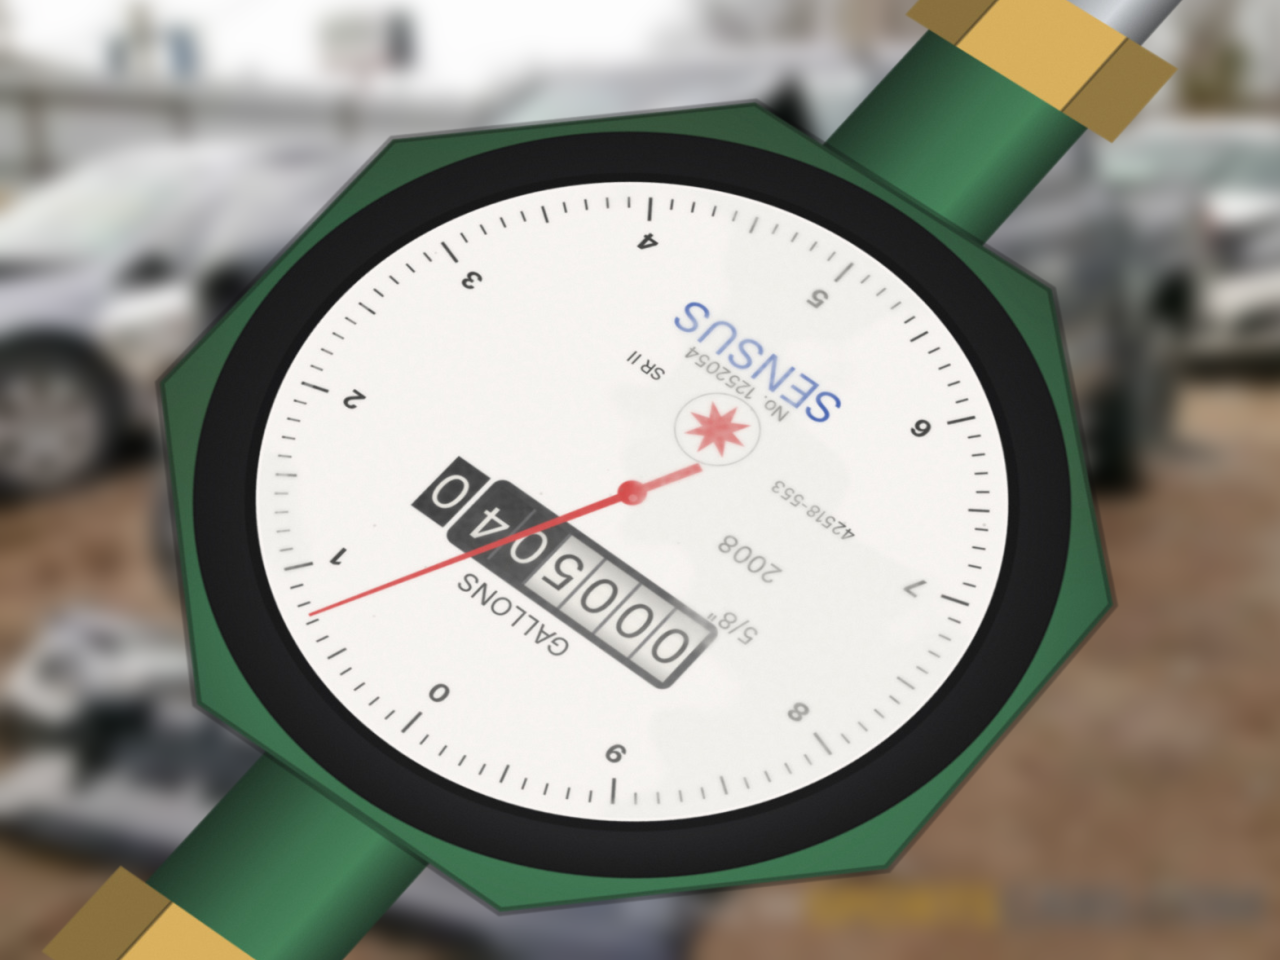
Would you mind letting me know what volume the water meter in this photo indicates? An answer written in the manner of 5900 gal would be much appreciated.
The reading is 5040.7 gal
